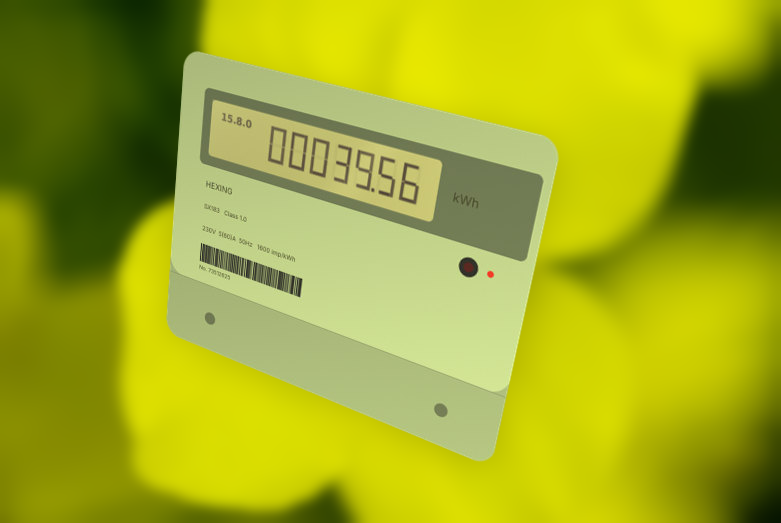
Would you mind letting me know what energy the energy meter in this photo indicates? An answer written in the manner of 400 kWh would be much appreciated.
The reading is 39.56 kWh
